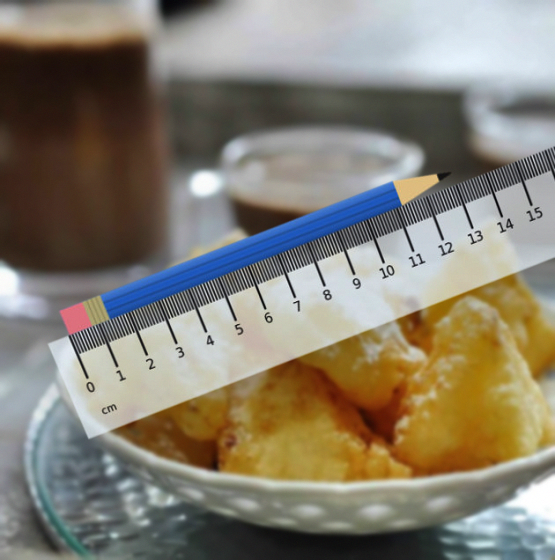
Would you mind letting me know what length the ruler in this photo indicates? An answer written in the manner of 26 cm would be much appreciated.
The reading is 13 cm
